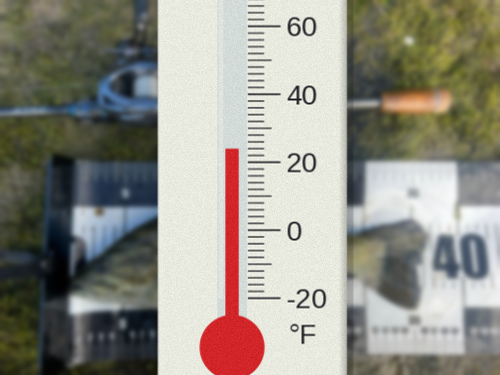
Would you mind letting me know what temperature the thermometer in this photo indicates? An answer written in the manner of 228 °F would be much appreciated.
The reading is 24 °F
